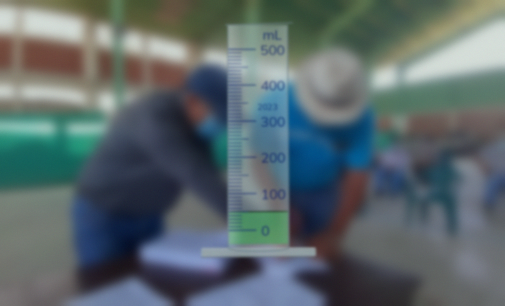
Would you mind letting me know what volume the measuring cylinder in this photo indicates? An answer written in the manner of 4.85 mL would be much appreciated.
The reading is 50 mL
